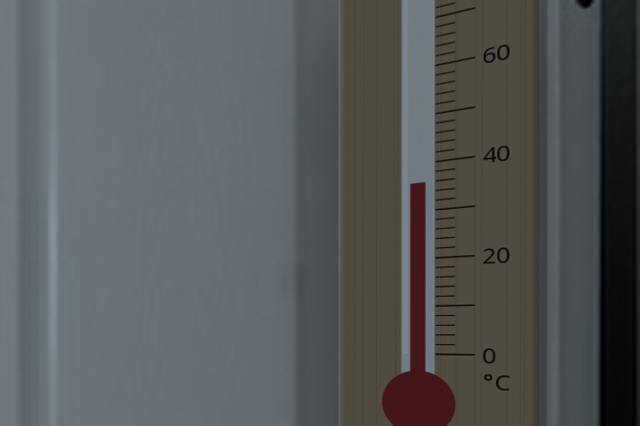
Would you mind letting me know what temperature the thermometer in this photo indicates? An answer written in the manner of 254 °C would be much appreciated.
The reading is 36 °C
